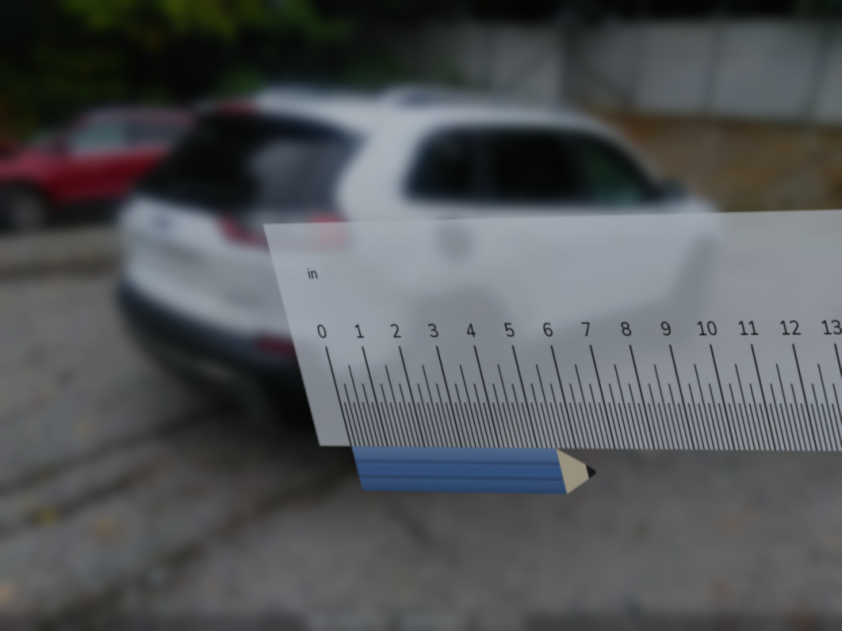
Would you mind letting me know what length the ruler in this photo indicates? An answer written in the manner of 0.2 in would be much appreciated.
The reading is 6.375 in
